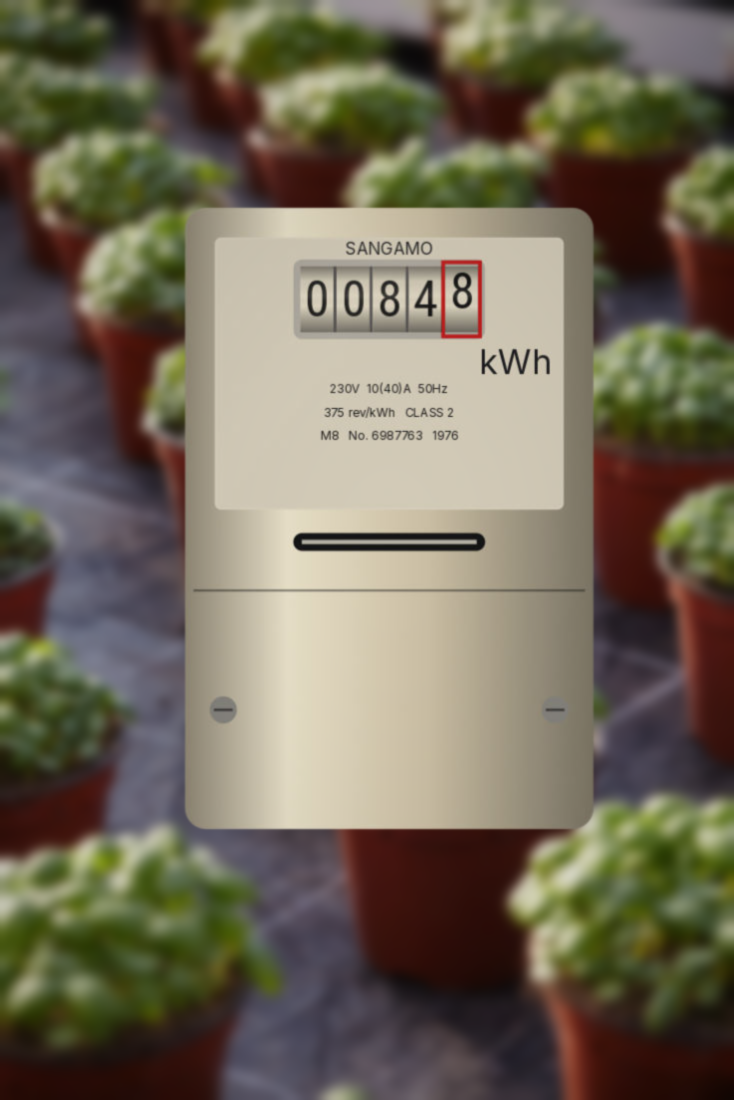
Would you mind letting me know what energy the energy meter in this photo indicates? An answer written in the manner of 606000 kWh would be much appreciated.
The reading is 84.8 kWh
